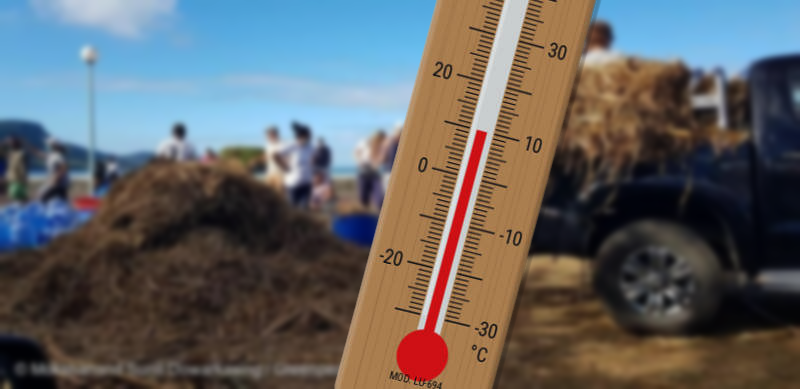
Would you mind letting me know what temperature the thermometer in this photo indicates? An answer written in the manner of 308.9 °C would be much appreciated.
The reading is 10 °C
